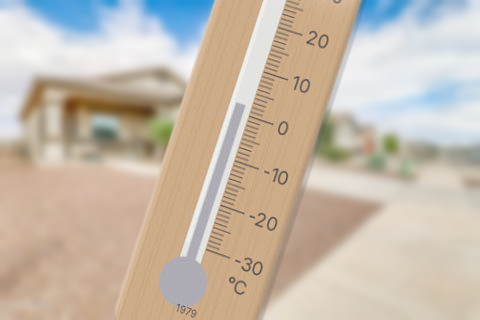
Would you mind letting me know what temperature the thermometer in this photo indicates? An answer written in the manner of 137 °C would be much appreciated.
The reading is 2 °C
